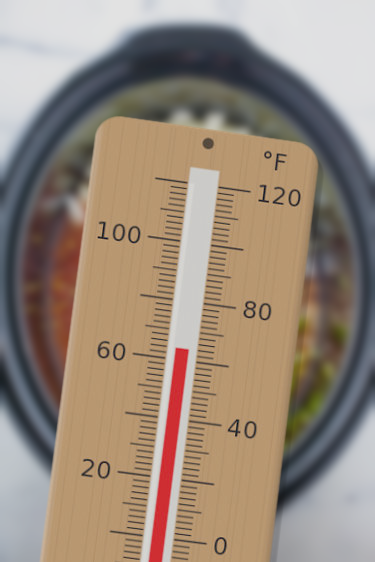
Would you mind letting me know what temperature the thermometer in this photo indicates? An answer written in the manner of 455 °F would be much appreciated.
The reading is 64 °F
